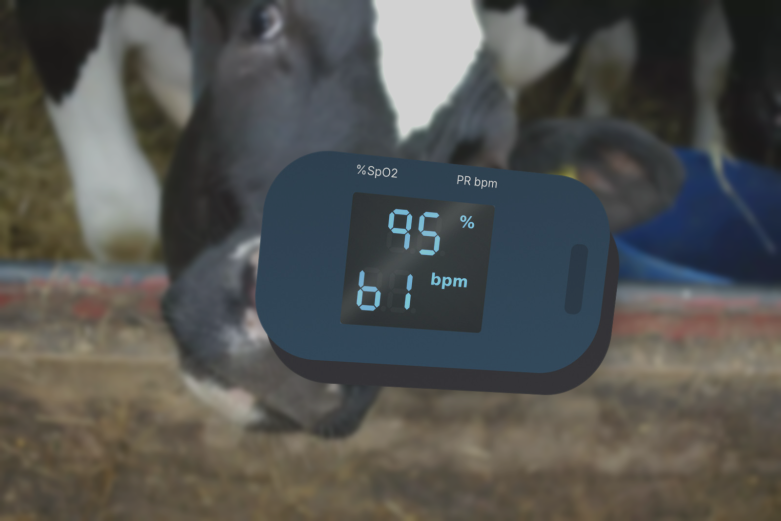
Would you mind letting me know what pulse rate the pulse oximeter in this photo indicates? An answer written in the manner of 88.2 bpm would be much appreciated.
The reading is 61 bpm
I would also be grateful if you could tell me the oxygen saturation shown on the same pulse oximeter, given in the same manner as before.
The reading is 95 %
